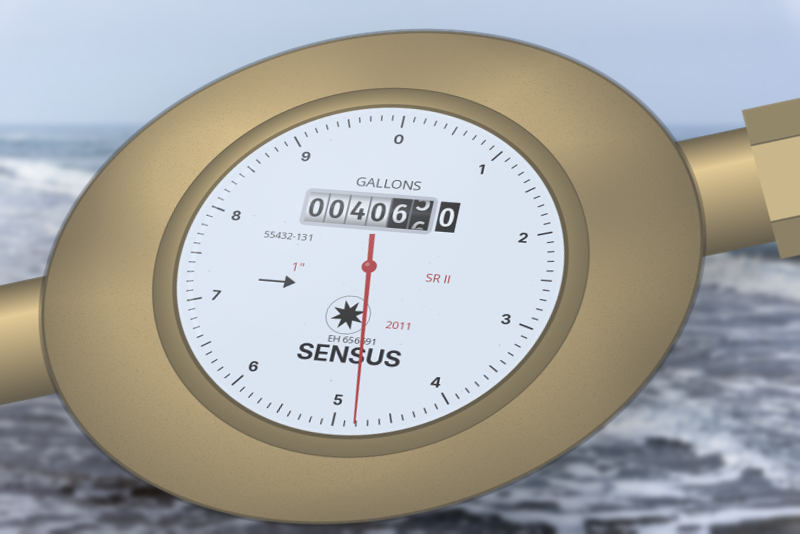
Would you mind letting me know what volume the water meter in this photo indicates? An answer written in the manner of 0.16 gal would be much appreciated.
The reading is 40654.8 gal
